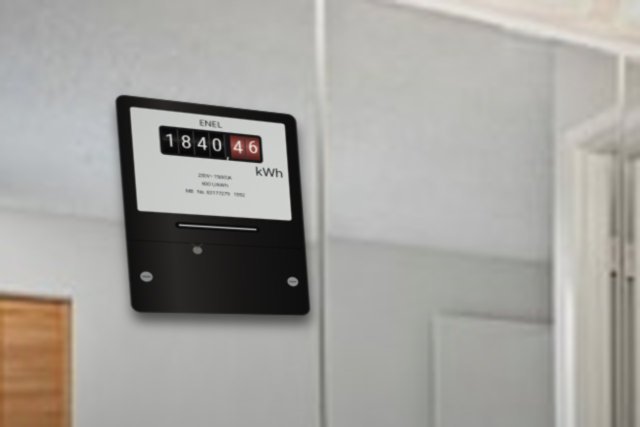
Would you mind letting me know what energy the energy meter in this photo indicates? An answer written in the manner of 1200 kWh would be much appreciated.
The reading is 1840.46 kWh
